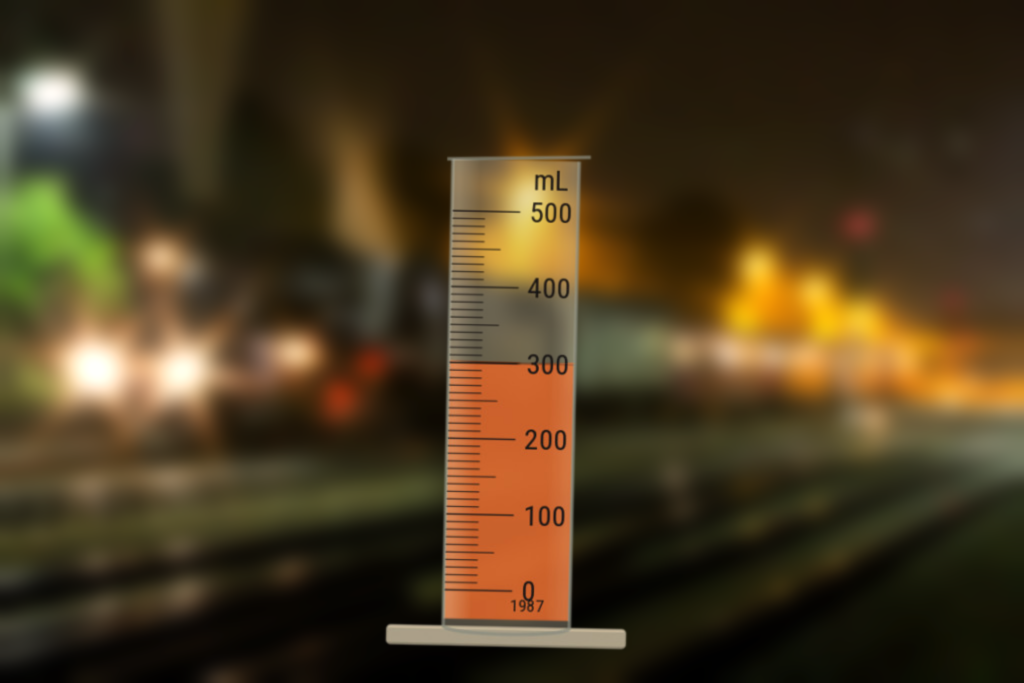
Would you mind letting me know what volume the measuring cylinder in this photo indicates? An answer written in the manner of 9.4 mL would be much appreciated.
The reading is 300 mL
